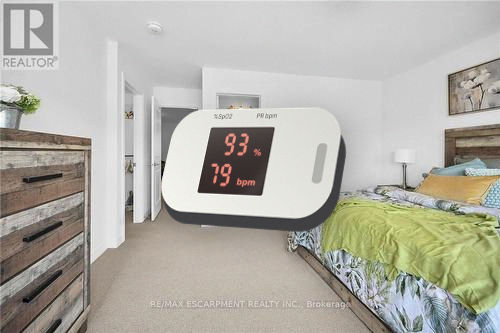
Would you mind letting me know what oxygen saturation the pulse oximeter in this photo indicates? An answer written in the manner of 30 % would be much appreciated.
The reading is 93 %
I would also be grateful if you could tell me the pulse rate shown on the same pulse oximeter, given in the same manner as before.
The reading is 79 bpm
